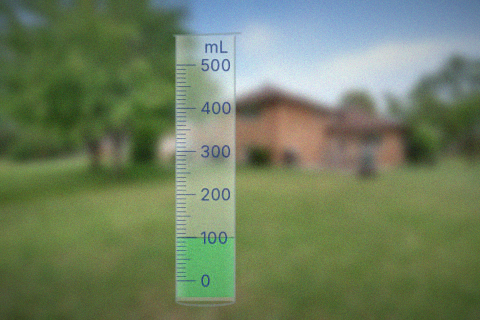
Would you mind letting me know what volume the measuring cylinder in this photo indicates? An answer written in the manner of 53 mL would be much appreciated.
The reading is 100 mL
